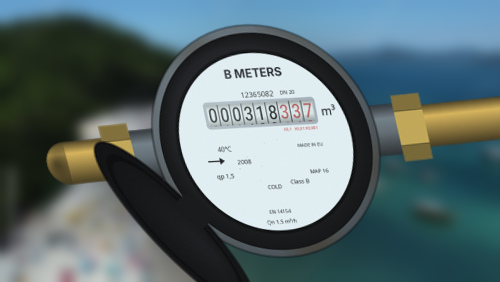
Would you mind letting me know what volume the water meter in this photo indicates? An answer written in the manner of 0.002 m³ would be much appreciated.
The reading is 318.337 m³
